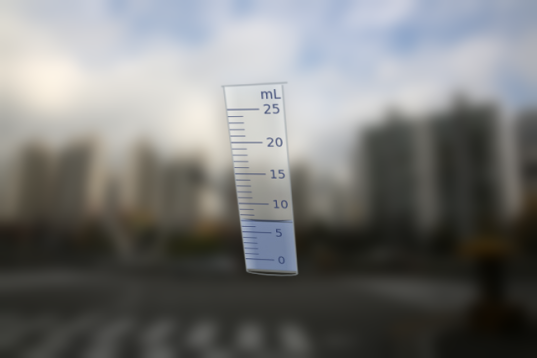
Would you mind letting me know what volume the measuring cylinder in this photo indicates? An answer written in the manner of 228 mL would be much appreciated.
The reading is 7 mL
